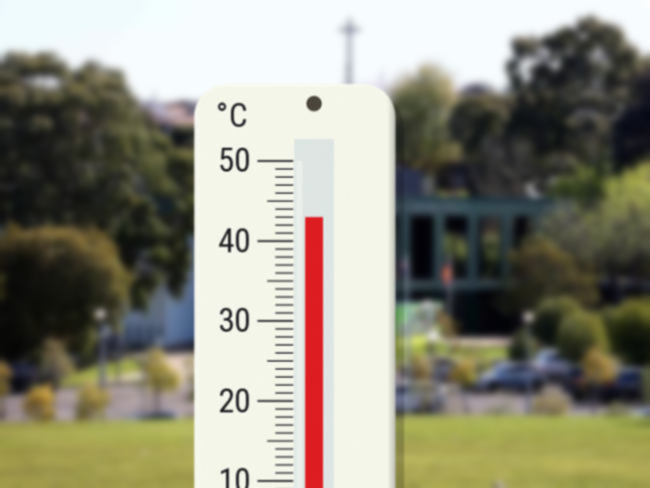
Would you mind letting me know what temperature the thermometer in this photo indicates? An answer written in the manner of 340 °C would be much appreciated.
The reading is 43 °C
